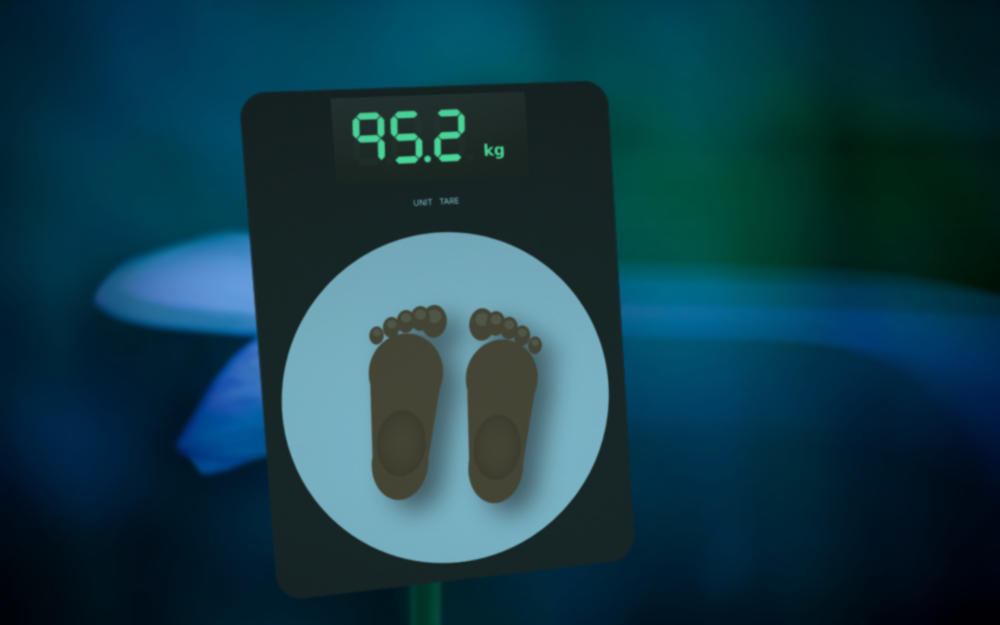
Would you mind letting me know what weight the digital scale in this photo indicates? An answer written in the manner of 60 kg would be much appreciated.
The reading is 95.2 kg
